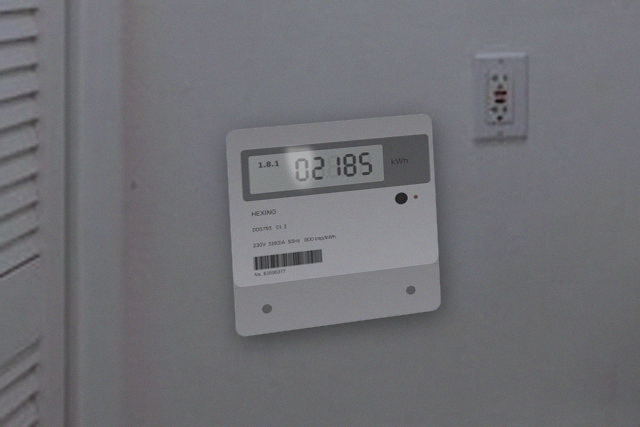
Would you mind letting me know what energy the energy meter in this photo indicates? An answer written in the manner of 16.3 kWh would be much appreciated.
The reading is 2185 kWh
